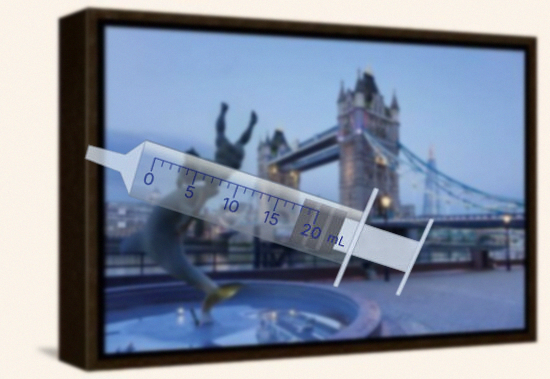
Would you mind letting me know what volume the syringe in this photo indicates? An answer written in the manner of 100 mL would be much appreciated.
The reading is 18 mL
